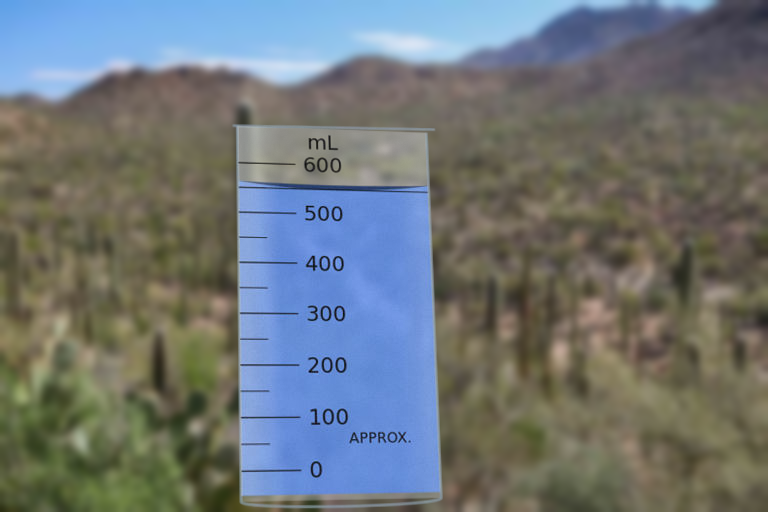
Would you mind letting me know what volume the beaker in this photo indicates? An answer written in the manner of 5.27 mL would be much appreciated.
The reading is 550 mL
